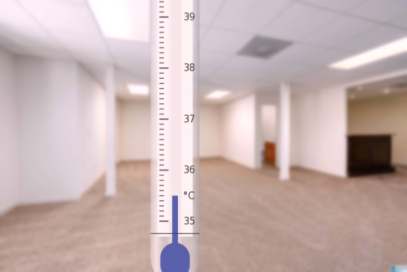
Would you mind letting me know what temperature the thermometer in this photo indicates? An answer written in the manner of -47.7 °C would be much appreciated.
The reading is 35.5 °C
